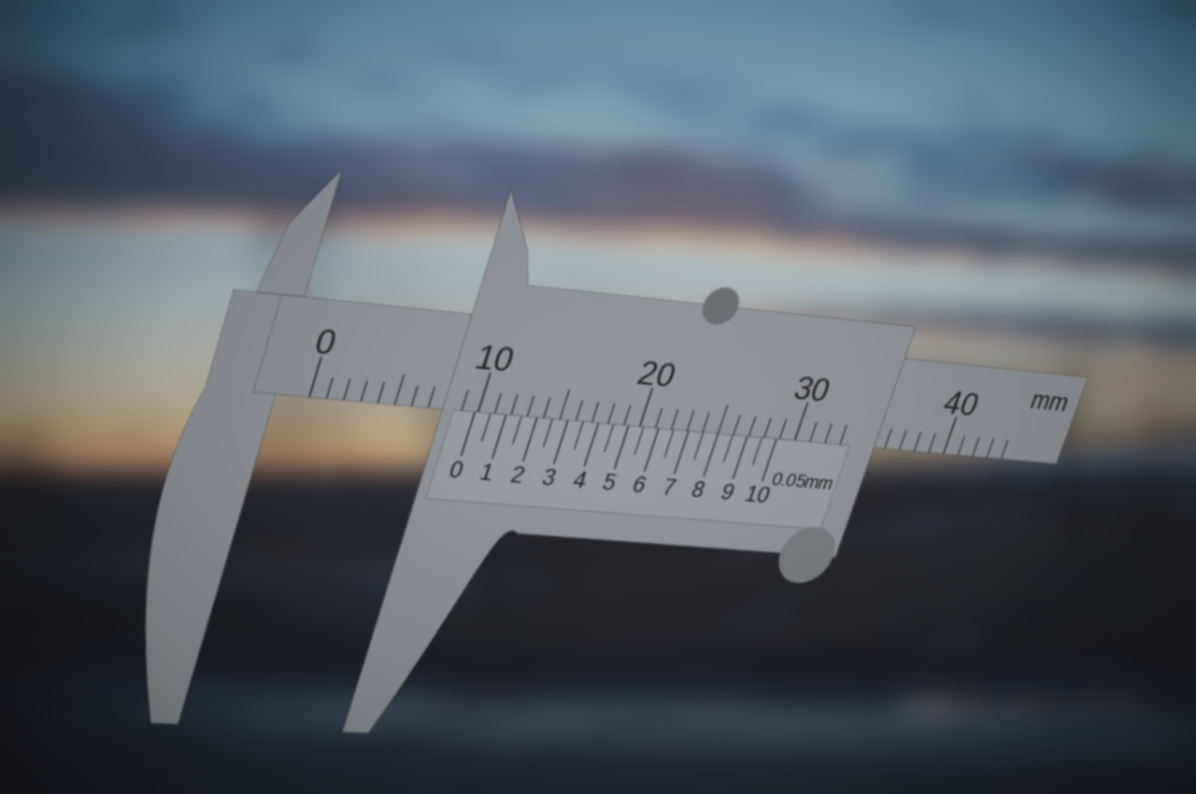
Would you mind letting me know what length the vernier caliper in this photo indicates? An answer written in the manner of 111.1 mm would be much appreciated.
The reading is 9.8 mm
